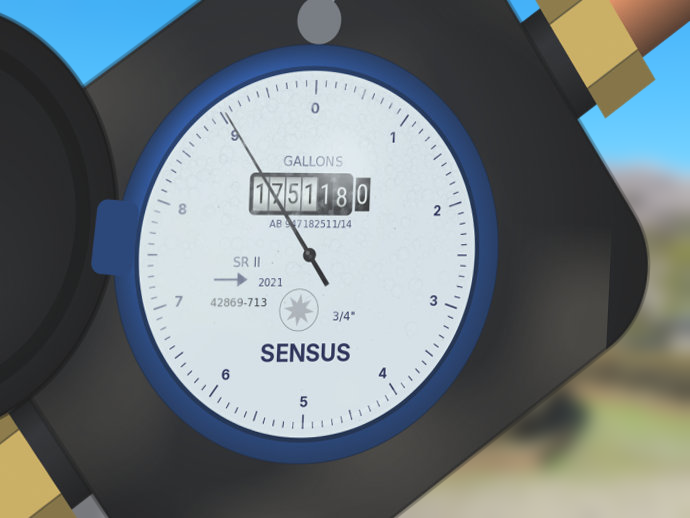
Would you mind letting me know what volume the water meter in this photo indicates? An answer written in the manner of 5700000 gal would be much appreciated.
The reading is 1751179.0 gal
